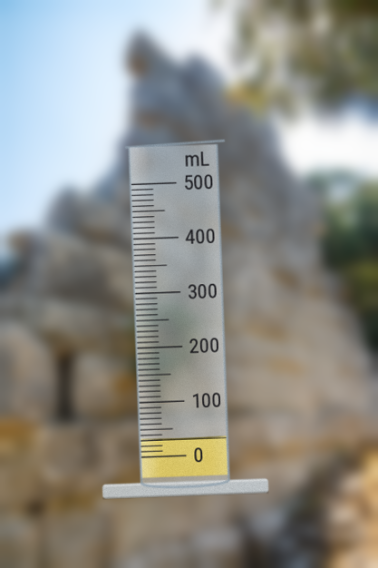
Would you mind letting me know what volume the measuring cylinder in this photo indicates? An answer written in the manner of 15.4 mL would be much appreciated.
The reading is 30 mL
